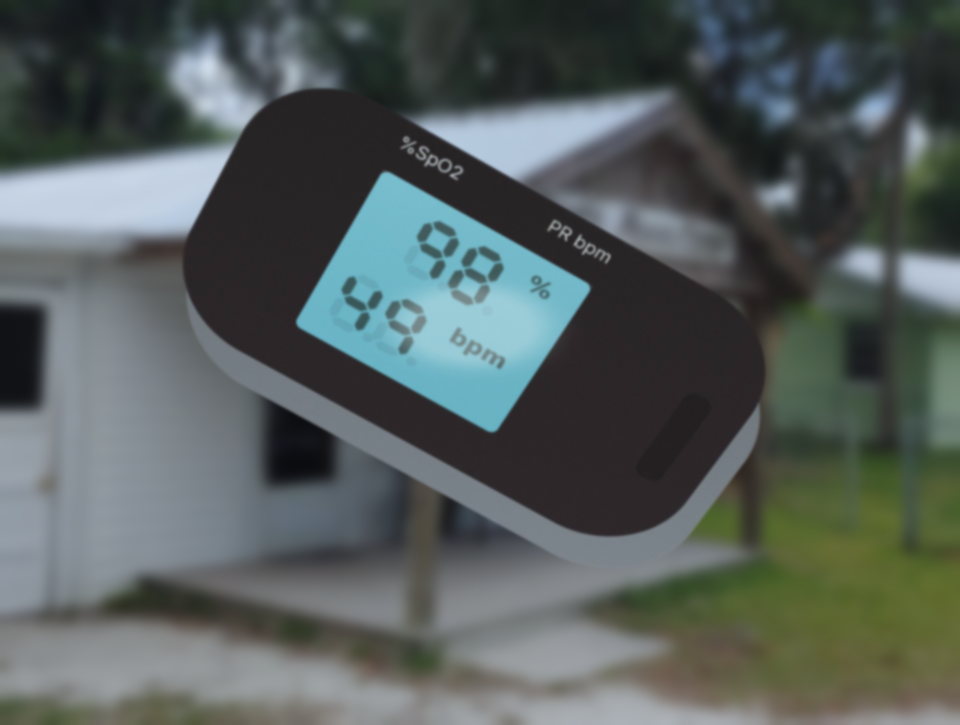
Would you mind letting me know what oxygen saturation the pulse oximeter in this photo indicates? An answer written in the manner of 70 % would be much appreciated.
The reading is 98 %
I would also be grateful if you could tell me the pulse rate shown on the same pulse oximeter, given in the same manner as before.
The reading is 49 bpm
